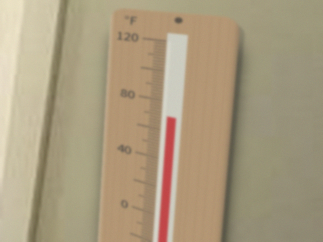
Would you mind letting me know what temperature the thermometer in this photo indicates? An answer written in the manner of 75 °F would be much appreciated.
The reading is 70 °F
